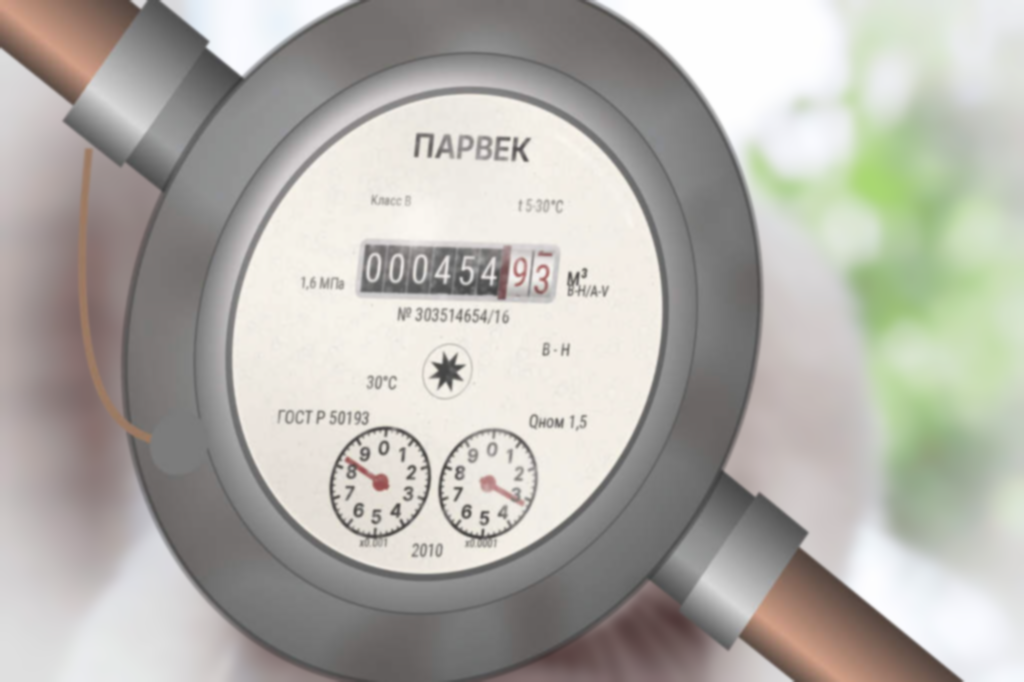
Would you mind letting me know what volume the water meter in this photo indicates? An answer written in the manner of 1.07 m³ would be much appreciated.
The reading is 454.9283 m³
